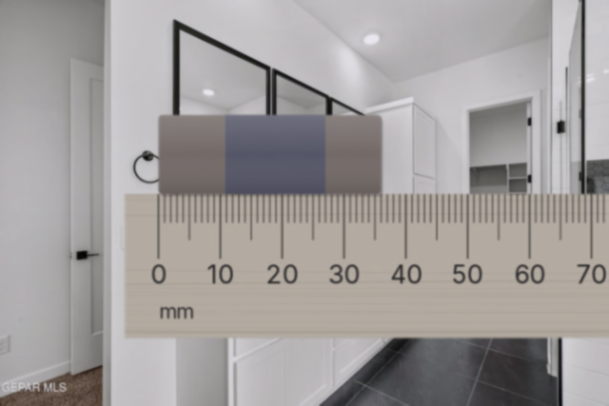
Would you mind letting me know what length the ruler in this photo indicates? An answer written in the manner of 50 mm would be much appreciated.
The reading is 36 mm
